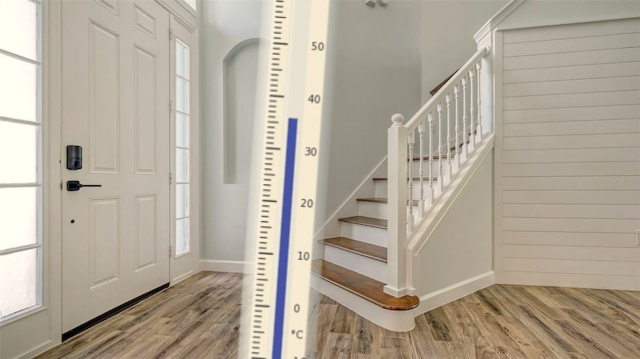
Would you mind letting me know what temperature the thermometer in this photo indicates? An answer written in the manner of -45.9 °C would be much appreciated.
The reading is 36 °C
